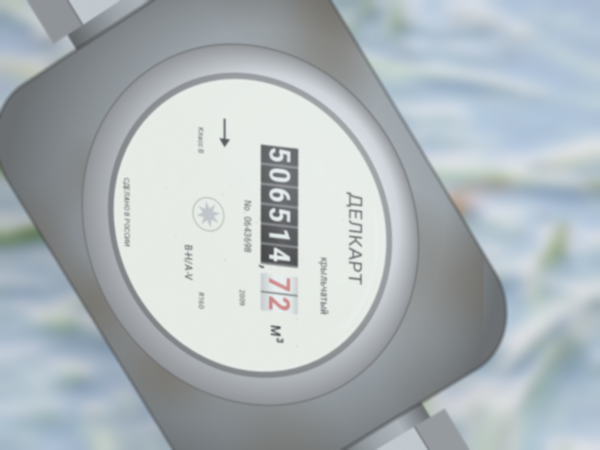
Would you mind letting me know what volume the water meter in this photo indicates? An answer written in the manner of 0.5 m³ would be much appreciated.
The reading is 506514.72 m³
